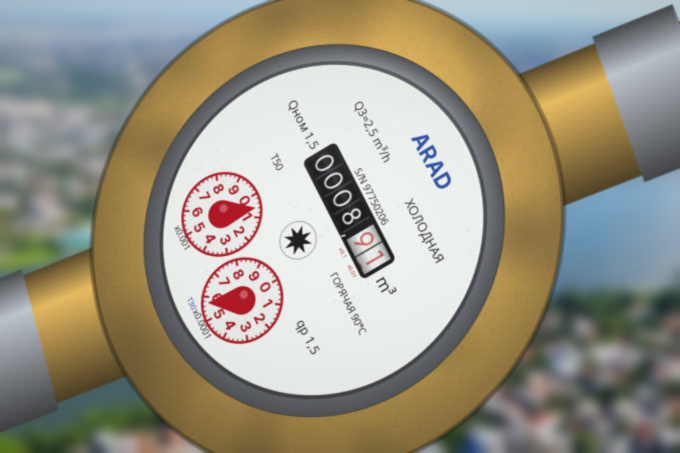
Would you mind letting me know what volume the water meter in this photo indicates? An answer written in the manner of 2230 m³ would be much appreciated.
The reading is 8.9105 m³
